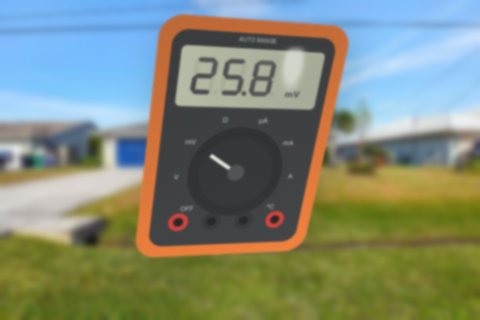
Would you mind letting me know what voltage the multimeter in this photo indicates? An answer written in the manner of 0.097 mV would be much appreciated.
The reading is 25.8 mV
